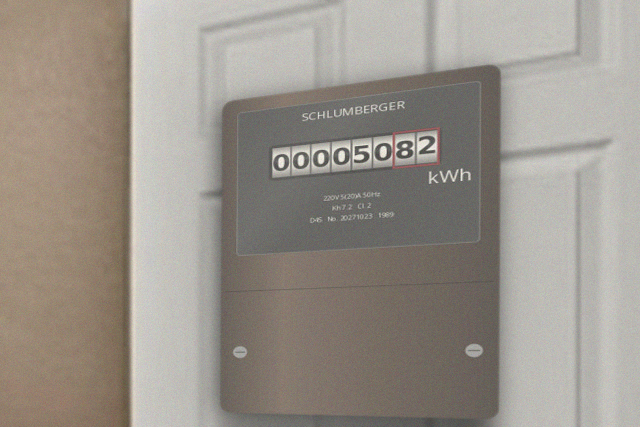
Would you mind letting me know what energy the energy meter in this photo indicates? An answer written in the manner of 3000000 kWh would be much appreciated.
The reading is 50.82 kWh
